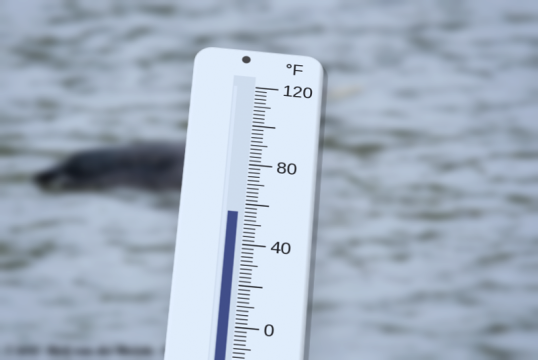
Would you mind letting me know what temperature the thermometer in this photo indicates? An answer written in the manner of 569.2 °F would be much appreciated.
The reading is 56 °F
